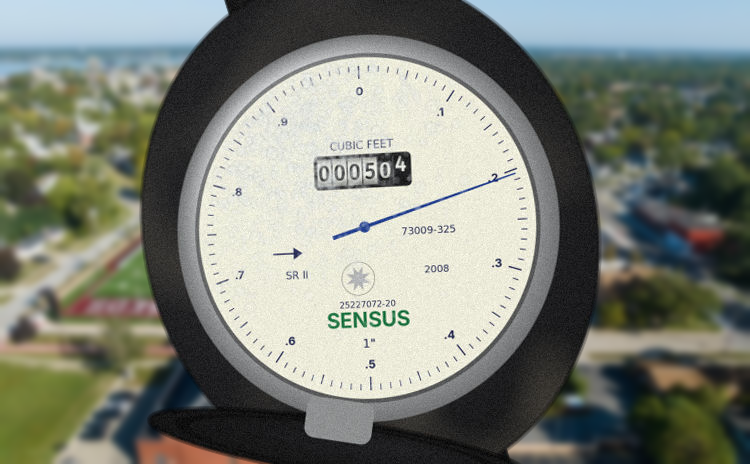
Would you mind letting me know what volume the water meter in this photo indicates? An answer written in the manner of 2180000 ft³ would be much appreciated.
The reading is 504.20 ft³
